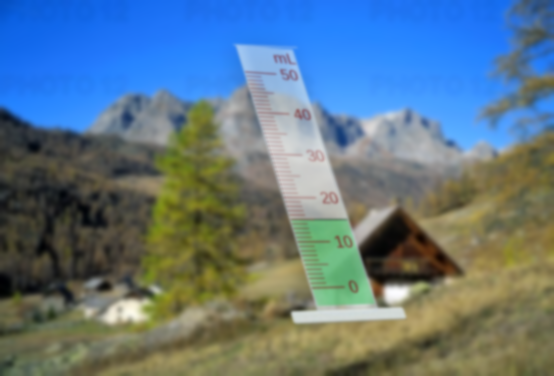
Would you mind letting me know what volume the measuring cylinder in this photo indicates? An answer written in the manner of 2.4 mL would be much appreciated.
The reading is 15 mL
